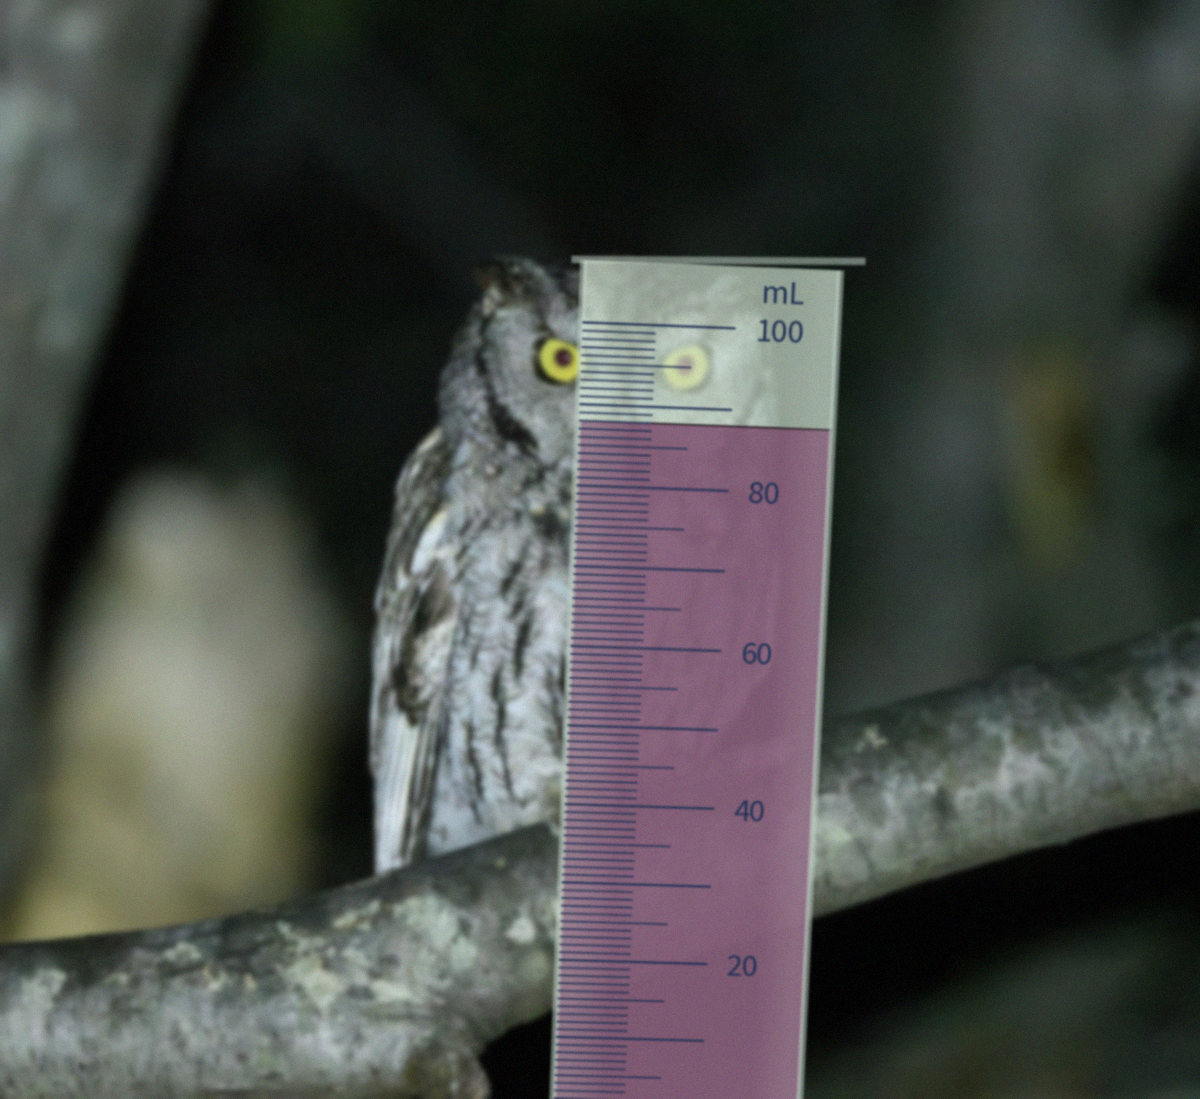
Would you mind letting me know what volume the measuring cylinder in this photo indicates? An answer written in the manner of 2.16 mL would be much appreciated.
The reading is 88 mL
